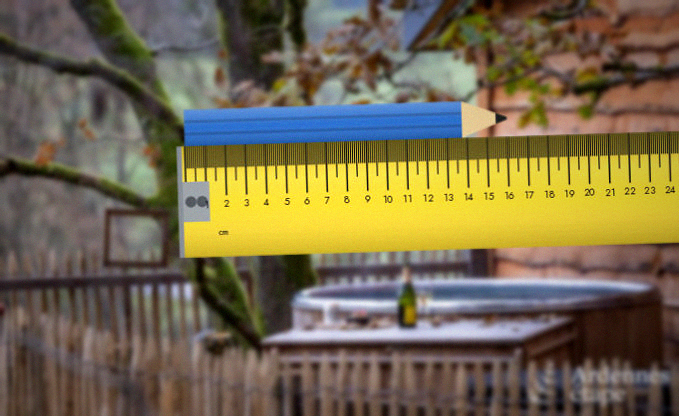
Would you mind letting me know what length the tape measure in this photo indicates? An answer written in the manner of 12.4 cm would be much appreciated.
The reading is 16 cm
